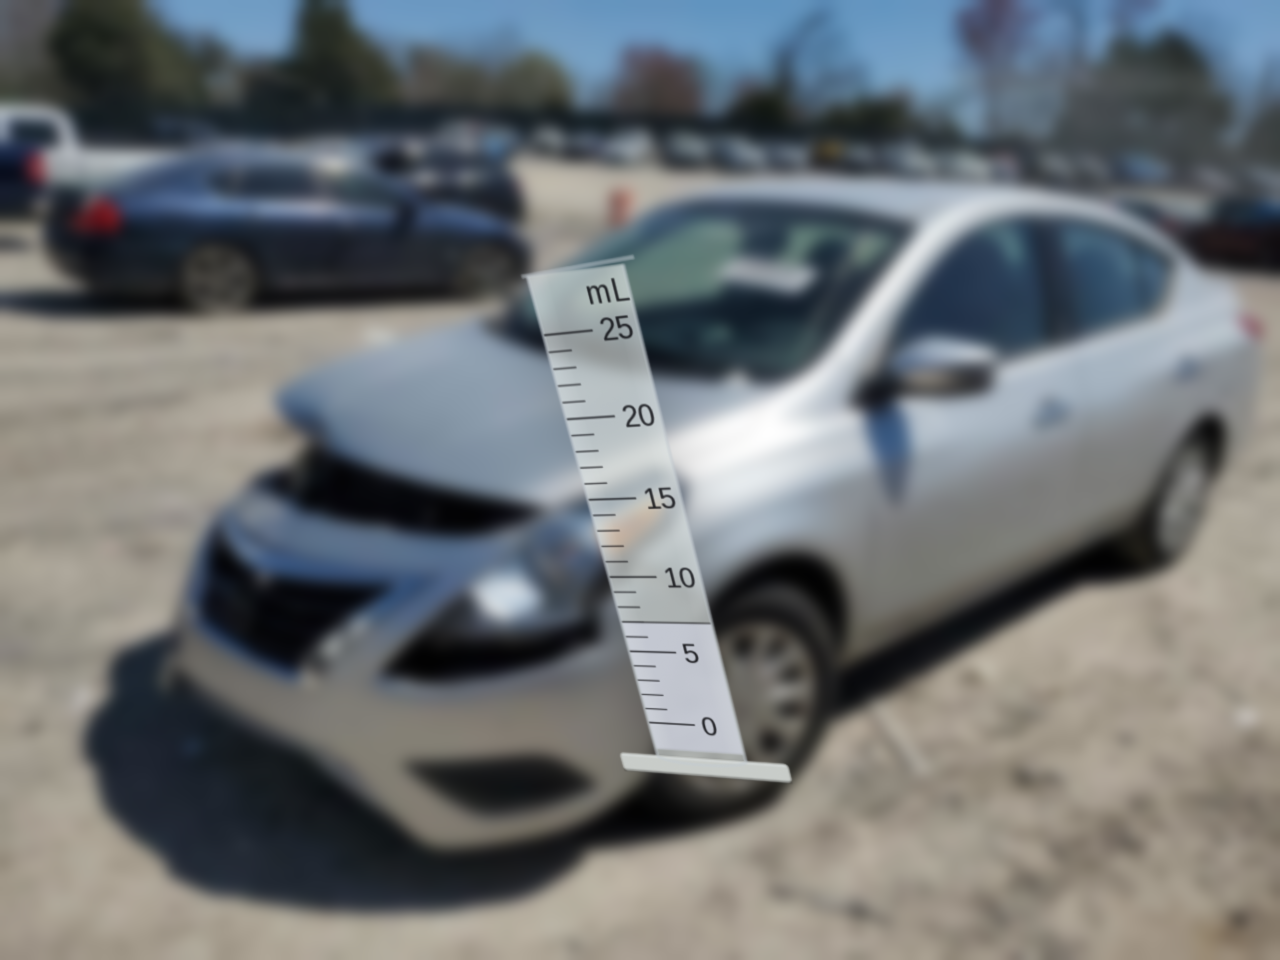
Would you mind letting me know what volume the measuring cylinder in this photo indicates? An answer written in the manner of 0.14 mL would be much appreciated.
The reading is 7 mL
